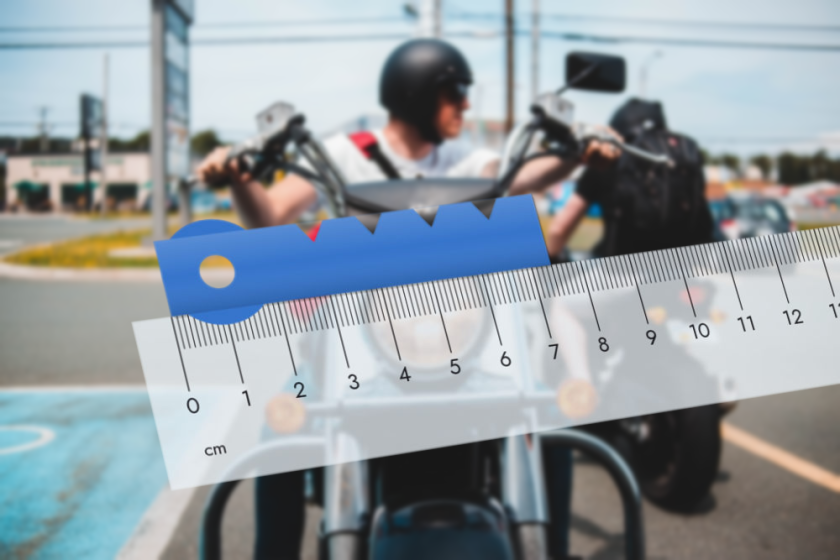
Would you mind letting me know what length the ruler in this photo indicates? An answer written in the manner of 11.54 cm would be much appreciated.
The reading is 7.4 cm
